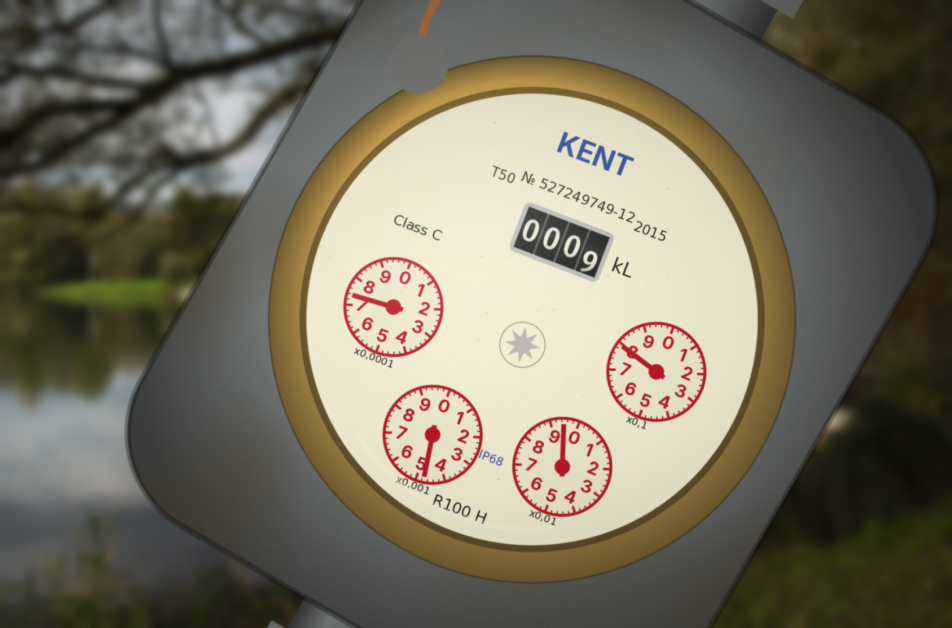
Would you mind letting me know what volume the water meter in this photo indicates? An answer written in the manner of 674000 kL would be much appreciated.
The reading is 8.7947 kL
